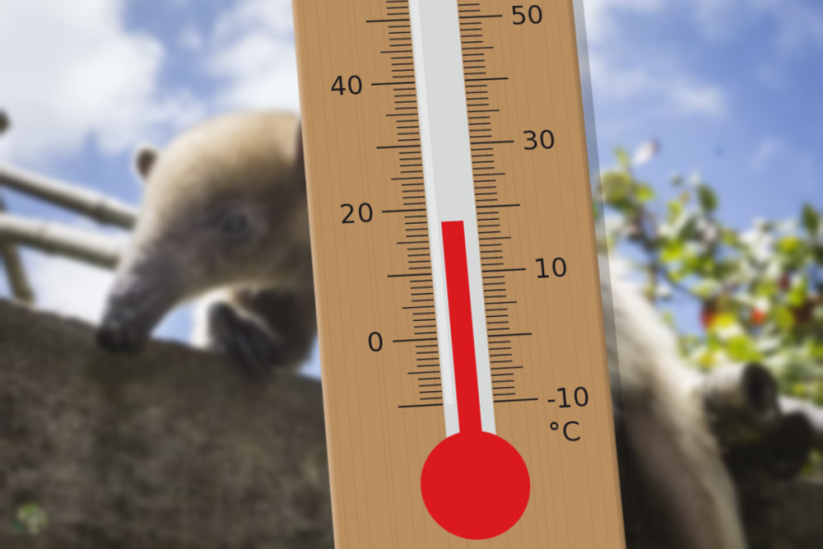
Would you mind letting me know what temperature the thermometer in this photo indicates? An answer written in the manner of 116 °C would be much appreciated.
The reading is 18 °C
